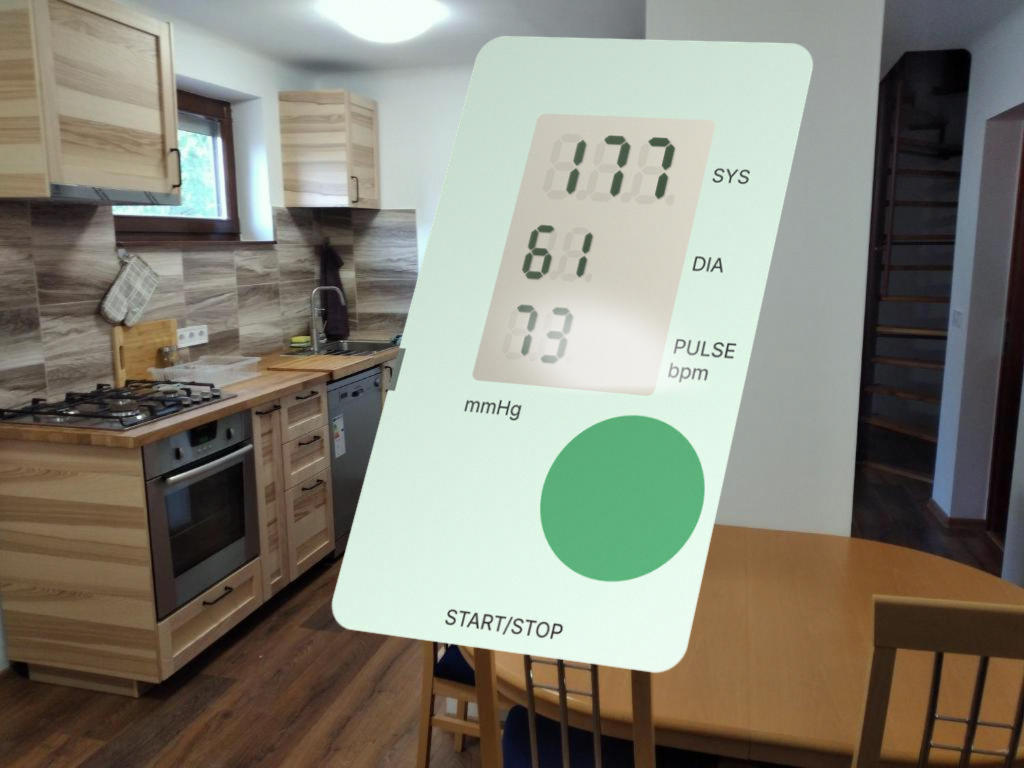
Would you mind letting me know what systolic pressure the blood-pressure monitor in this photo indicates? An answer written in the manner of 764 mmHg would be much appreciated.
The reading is 177 mmHg
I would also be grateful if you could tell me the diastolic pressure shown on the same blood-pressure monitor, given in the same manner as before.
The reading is 61 mmHg
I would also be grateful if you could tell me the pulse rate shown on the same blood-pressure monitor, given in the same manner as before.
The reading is 73 bpm
